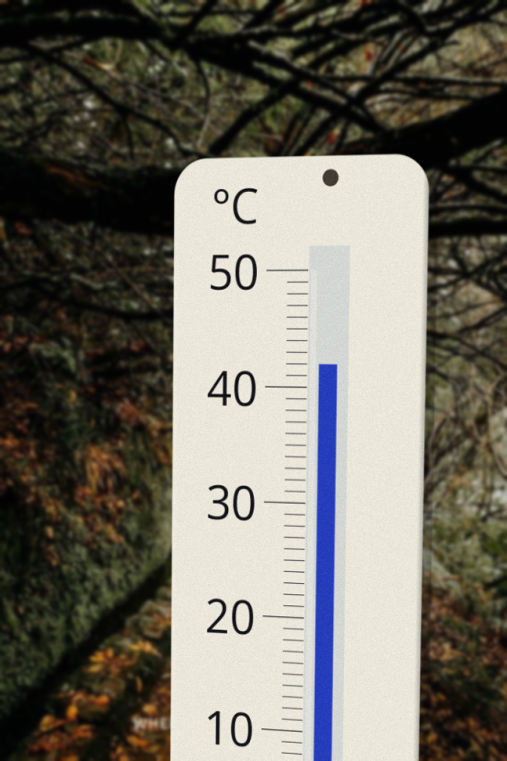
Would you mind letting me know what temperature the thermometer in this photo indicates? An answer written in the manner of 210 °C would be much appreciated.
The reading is 42 °C
